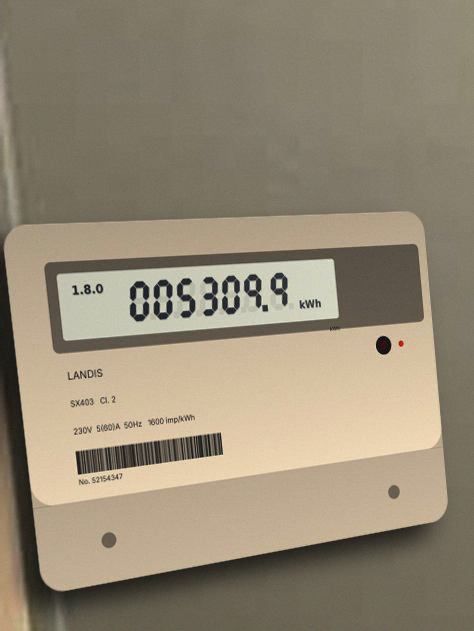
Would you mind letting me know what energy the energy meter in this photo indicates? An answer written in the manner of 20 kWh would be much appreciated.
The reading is 5309.9 kWh
